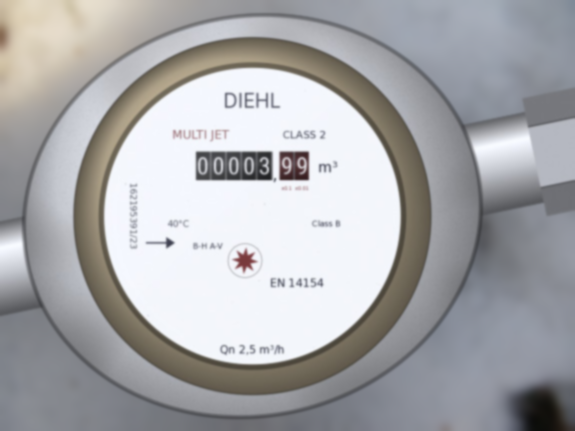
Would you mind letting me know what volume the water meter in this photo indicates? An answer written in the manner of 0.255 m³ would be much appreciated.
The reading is 3.99 m³
